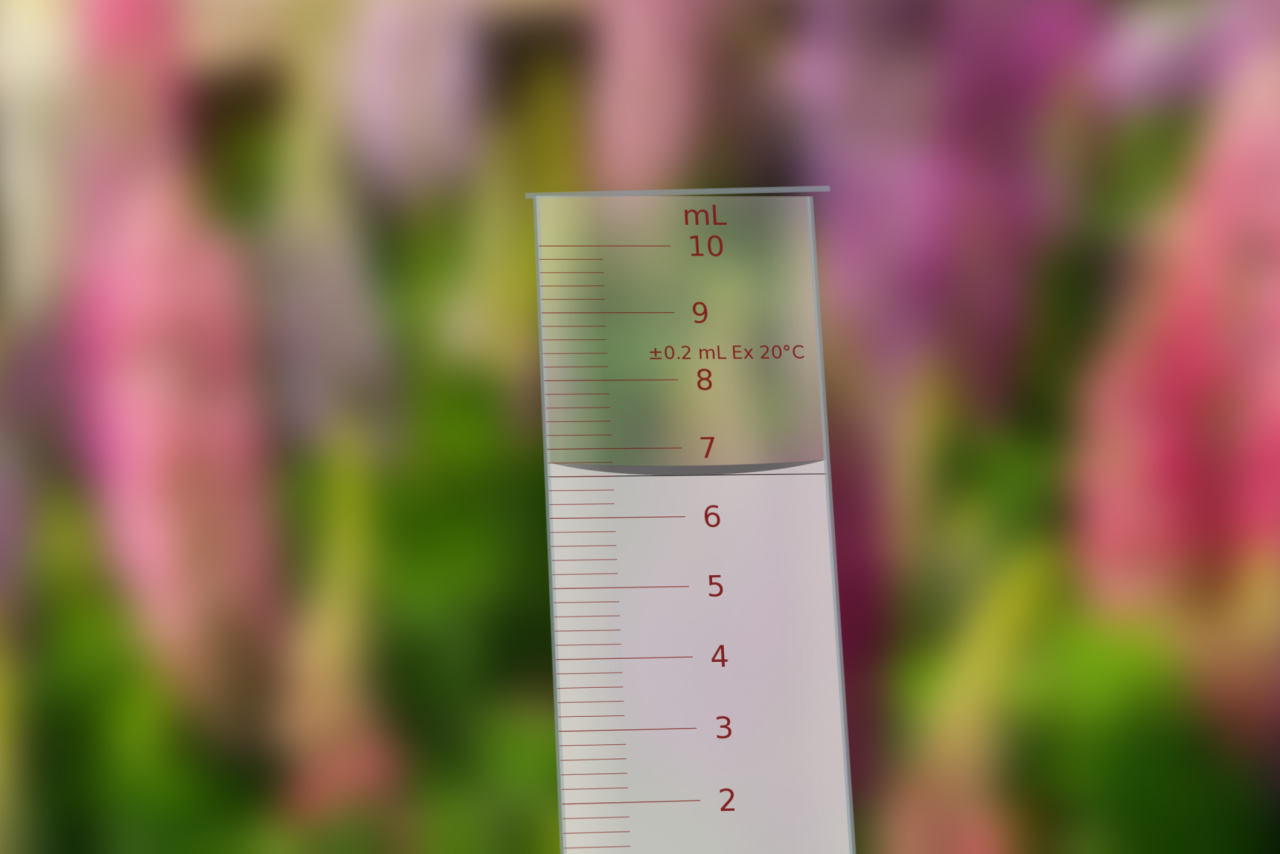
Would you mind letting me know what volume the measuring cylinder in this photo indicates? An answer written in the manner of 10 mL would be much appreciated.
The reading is 6.6 mL
